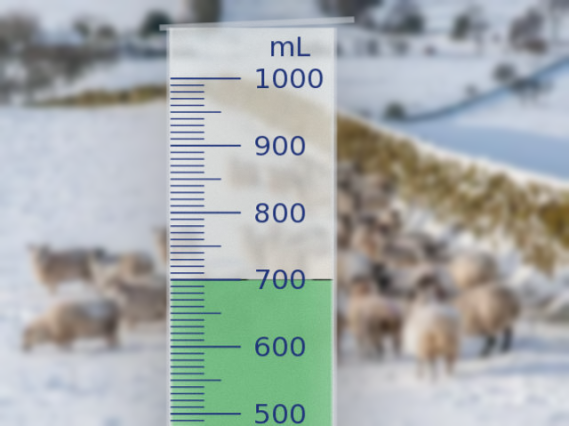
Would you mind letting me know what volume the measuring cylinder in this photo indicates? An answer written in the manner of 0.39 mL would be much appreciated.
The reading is 700 mL
